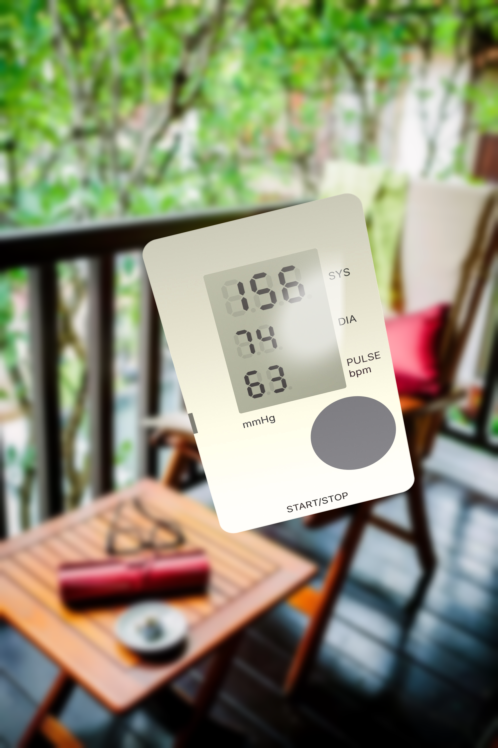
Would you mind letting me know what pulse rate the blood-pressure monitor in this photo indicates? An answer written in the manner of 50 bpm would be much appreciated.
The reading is 63 bpm
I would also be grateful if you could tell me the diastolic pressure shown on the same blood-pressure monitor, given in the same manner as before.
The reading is 74 mmHg
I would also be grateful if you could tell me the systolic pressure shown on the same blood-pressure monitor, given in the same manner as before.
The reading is 156 mmHg
